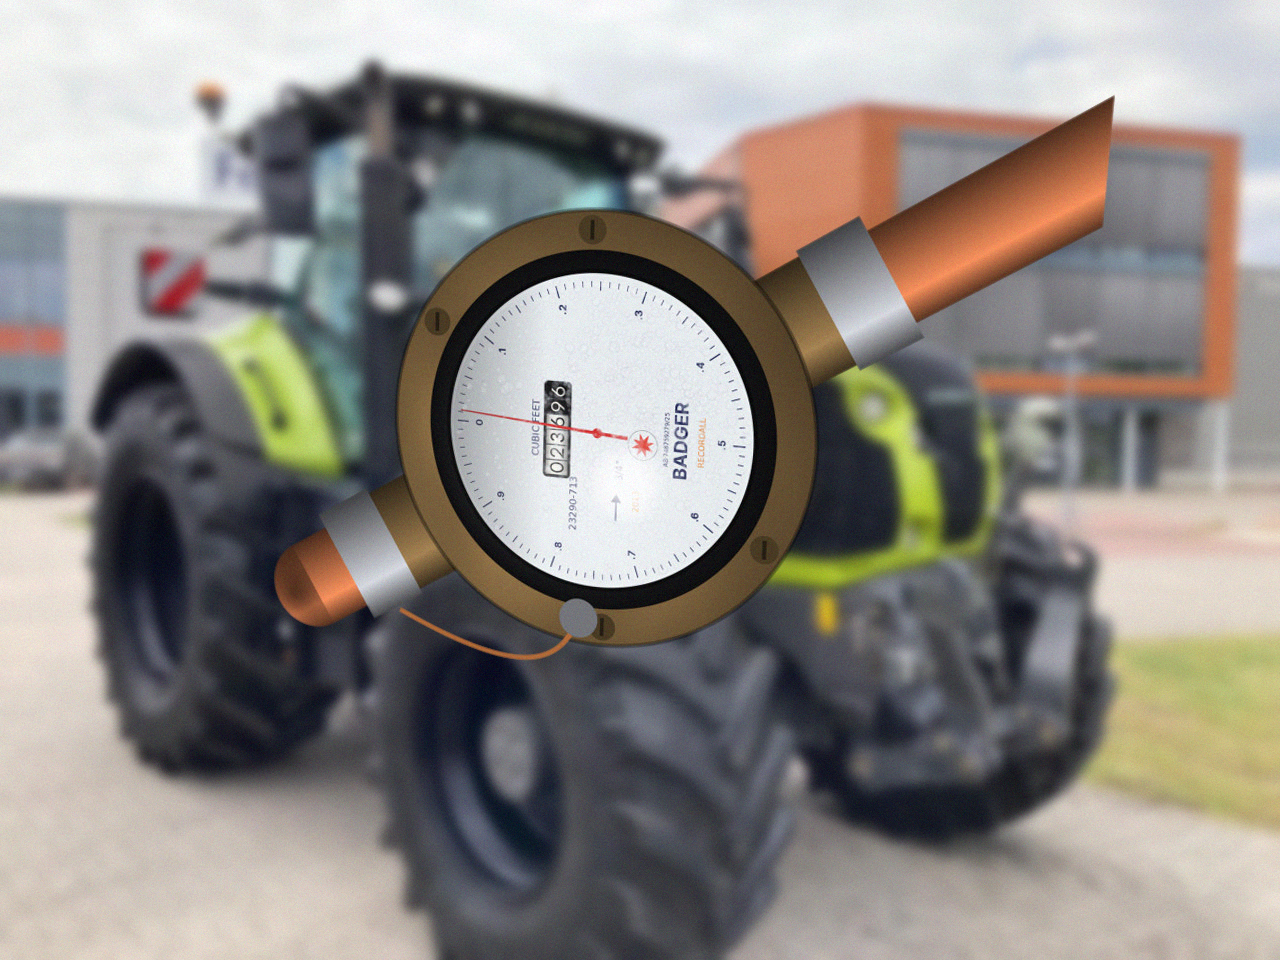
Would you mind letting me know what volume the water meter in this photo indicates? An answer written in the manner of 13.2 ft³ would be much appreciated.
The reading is 23696.01 ft³
